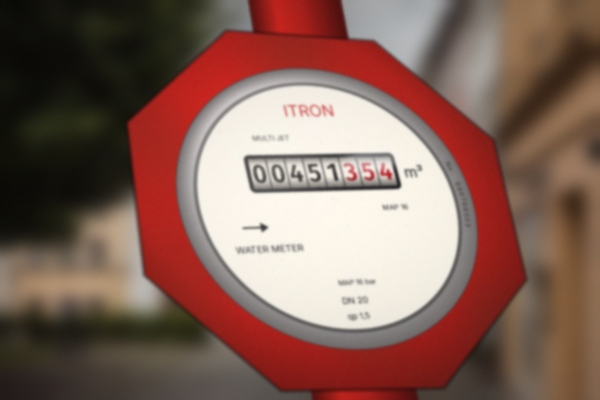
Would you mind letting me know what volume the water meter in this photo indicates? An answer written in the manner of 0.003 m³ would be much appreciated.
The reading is 451.354 m³
